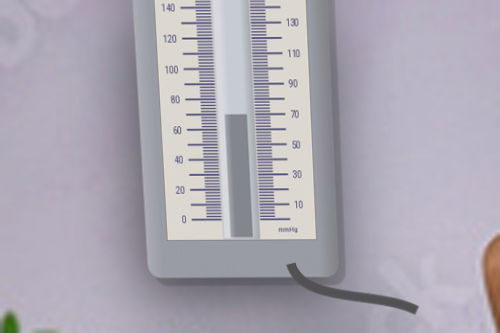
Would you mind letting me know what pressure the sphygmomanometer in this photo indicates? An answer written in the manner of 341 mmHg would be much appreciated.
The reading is 70 mmHg
